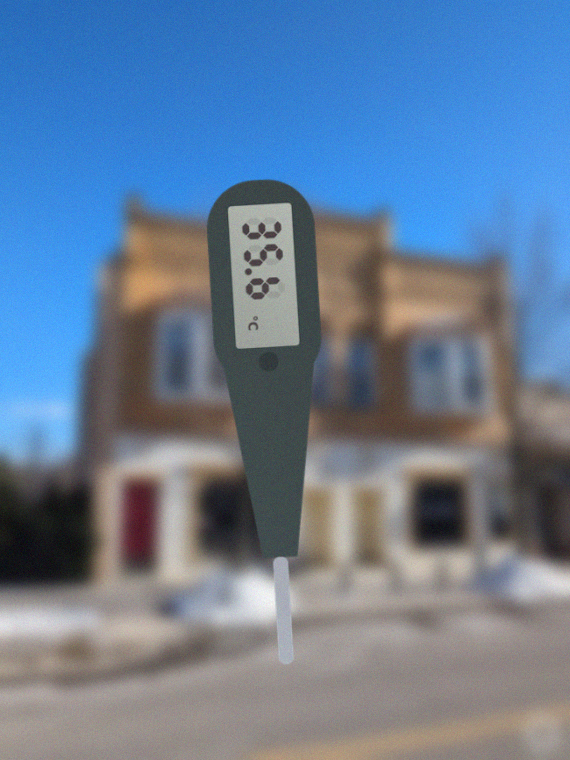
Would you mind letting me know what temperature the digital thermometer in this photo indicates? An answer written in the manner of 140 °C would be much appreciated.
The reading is 35.6 °C
